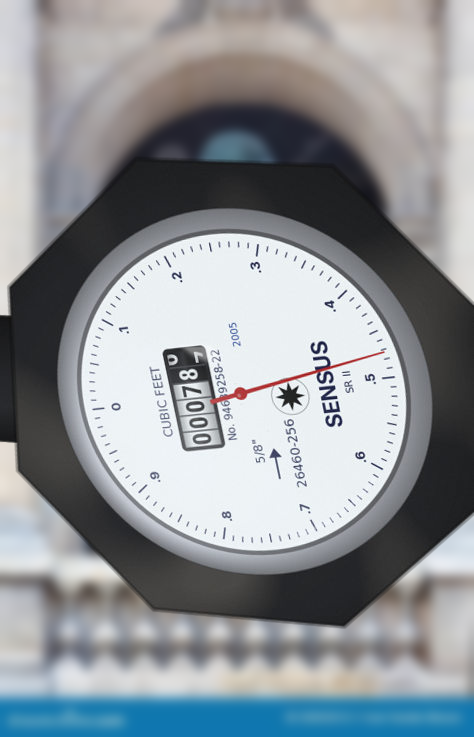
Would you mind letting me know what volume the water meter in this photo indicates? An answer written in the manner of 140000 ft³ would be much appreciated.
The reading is 786.47 ft³
